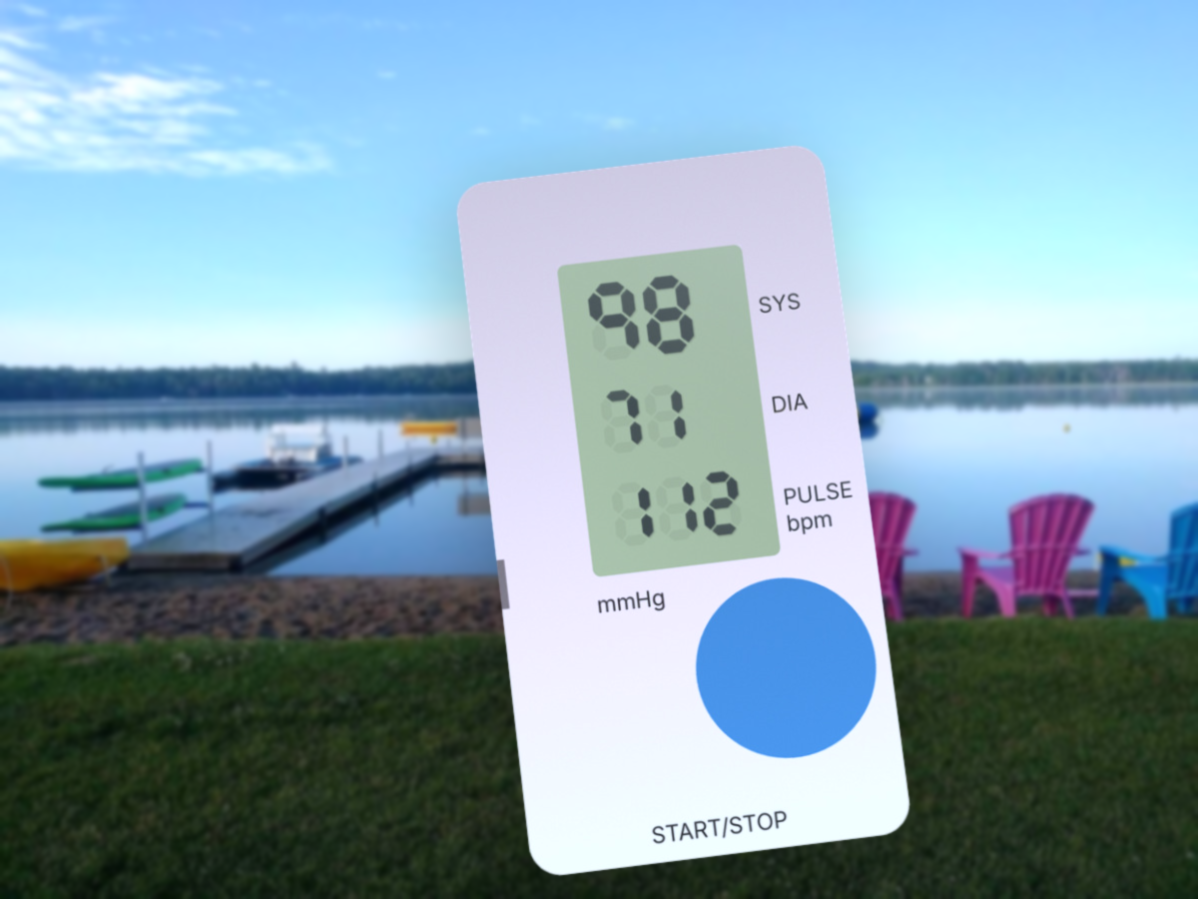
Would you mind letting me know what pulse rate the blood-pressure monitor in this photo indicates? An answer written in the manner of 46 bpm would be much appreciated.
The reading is 112 bpm
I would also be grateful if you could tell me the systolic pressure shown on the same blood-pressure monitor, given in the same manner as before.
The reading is 98 mmHg
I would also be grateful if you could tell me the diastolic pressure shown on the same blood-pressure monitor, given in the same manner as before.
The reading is 71 mmHg
